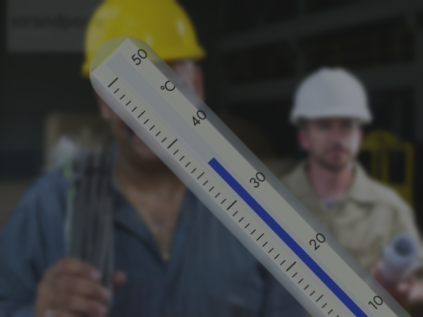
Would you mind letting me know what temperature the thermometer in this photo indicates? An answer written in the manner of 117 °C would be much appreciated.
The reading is 35.5 °C
